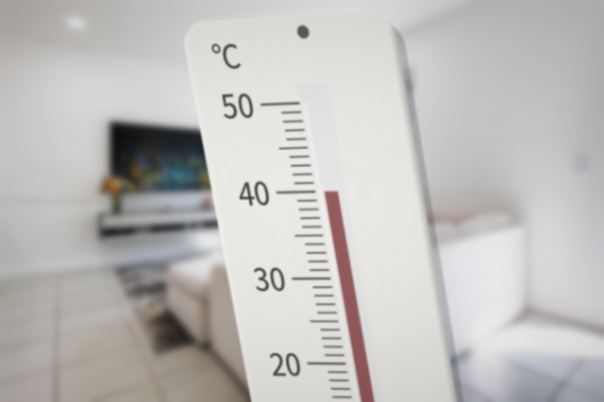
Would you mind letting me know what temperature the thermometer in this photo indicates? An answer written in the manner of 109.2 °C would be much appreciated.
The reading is 40 °C
